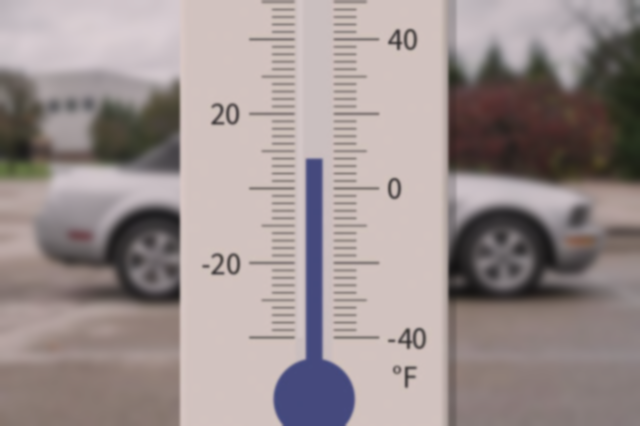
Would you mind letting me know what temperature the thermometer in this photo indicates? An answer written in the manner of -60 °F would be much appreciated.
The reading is 8 °F
